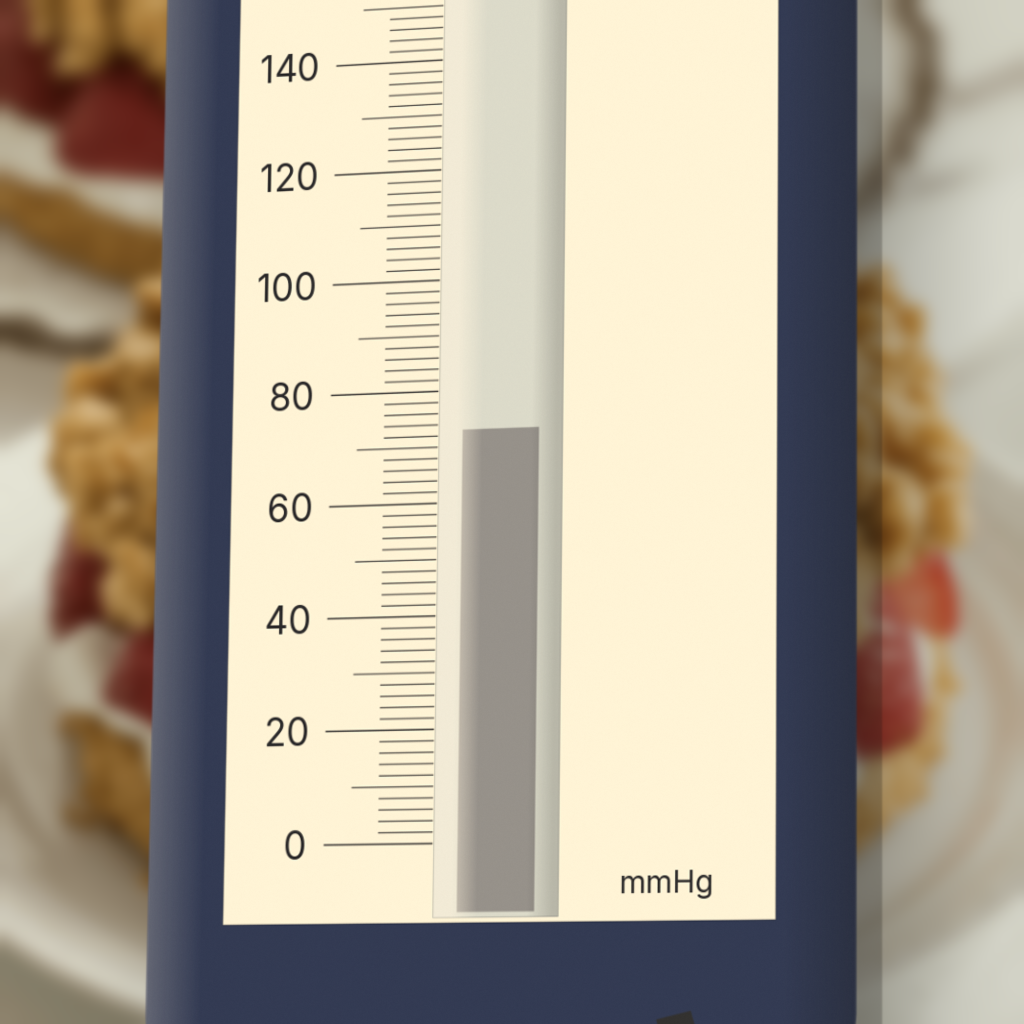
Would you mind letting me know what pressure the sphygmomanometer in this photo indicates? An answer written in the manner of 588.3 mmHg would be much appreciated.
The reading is 73 mmHg
